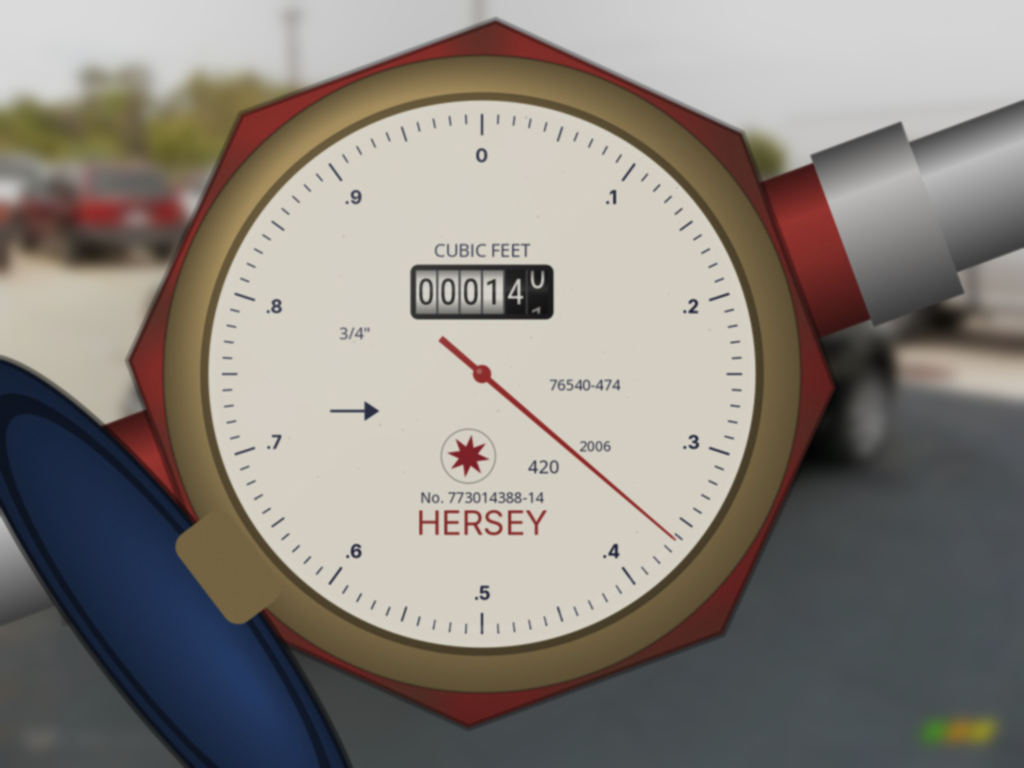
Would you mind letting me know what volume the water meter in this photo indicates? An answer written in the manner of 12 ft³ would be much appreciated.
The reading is 140.36 ft³
